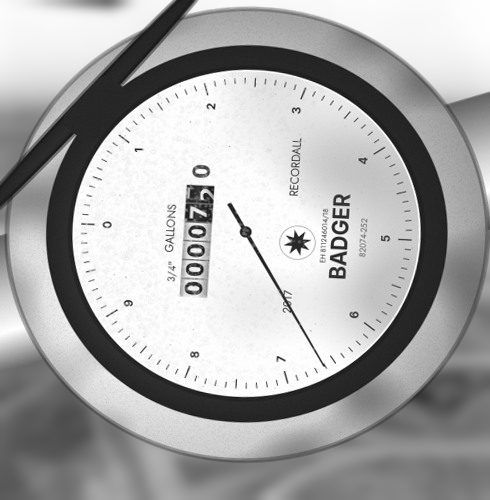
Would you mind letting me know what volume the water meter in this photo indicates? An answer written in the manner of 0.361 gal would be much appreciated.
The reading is 716.6 gal
